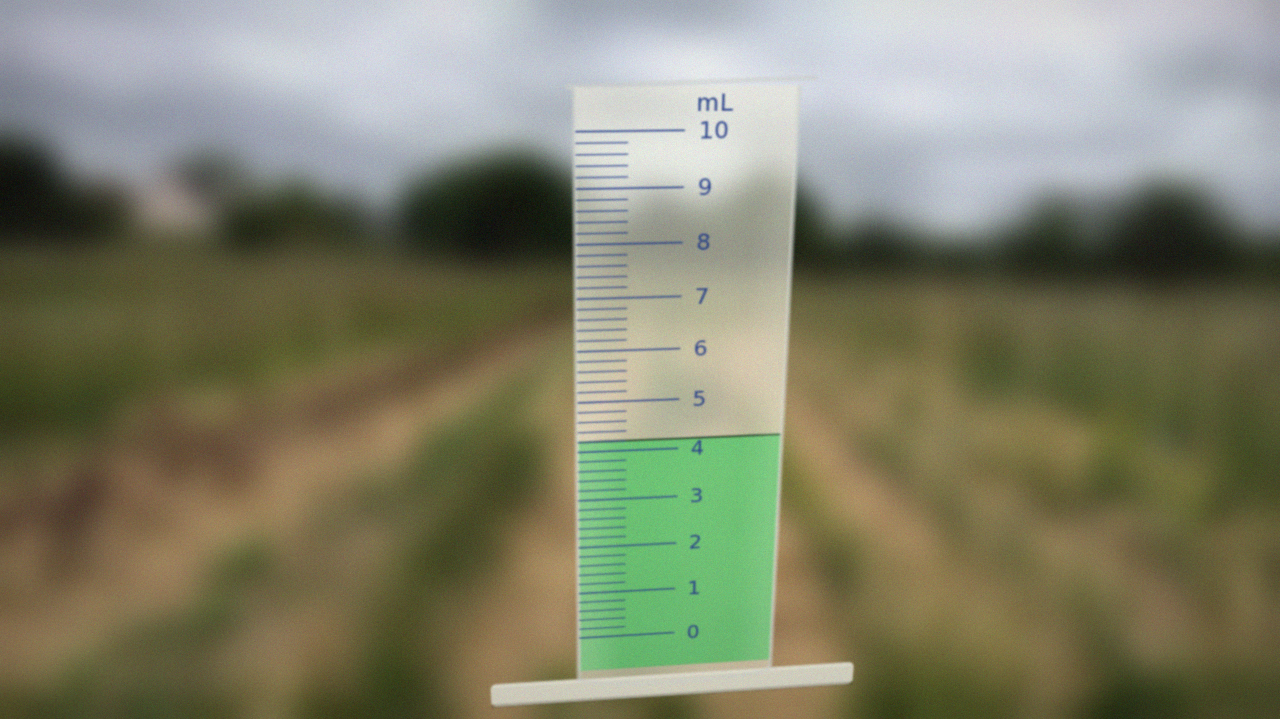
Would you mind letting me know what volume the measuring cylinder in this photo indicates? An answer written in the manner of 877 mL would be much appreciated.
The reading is 4.2 mL
